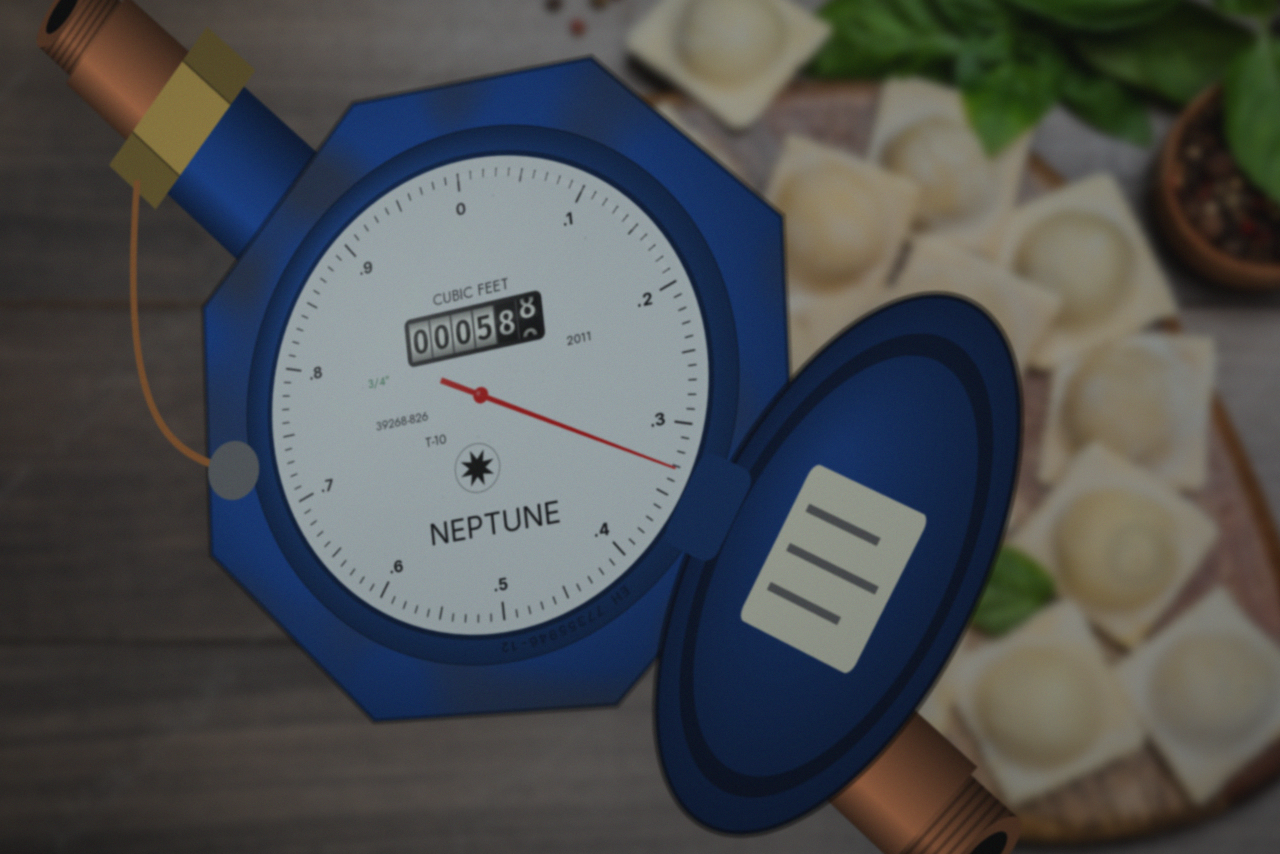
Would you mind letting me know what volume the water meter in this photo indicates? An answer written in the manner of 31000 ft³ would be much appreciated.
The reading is 588.33 ft³
